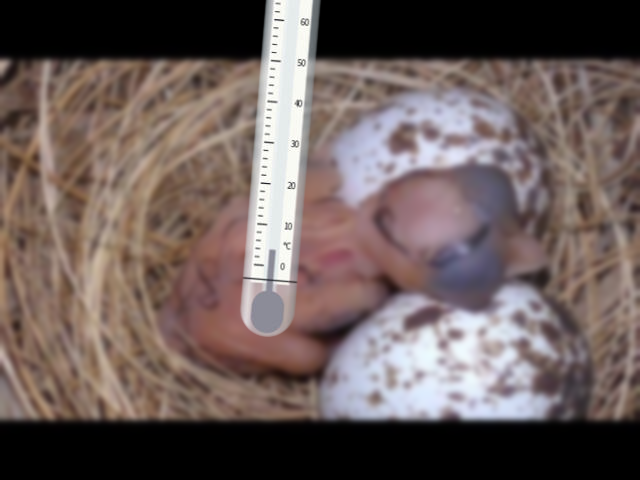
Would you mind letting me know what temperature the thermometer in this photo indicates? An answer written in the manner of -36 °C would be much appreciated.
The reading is 4 °C
